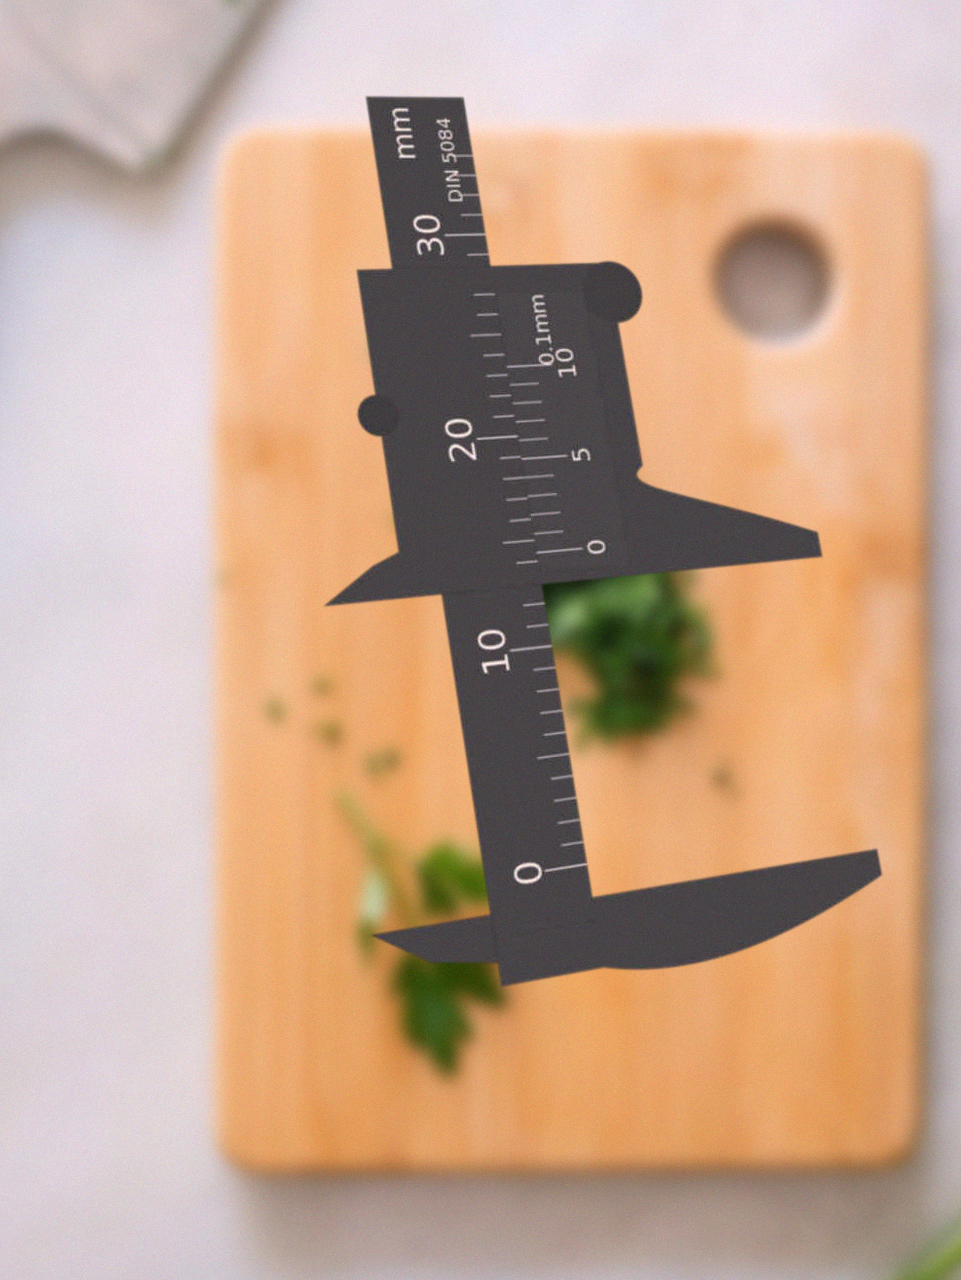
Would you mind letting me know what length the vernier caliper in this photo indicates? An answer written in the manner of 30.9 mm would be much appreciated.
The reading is 14.4 mm
